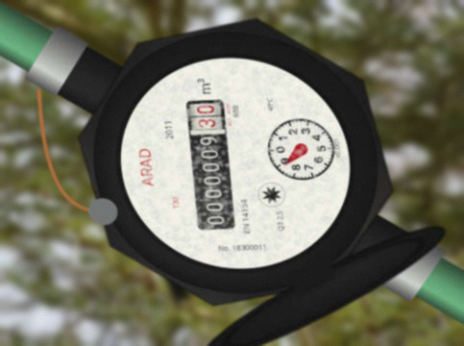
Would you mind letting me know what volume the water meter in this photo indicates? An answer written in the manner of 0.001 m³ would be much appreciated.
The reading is 9.308 m³
